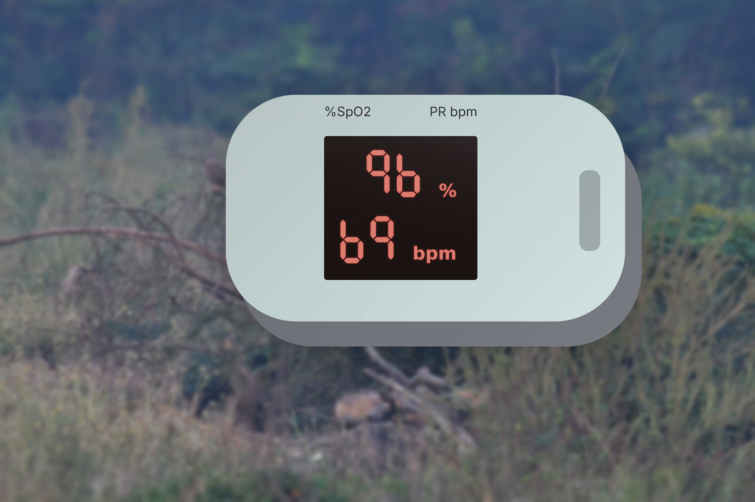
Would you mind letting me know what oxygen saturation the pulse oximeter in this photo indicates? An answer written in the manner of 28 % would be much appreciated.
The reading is 96 %
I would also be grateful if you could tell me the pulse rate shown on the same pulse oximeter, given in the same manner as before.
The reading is 69 bpm
